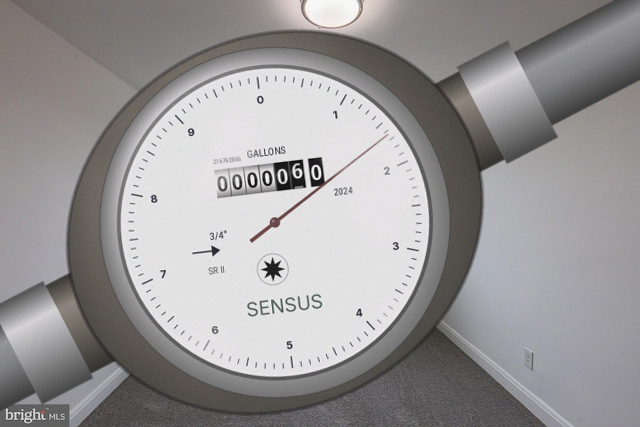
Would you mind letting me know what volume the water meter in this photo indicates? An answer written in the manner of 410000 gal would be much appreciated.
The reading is 61.6 gal
